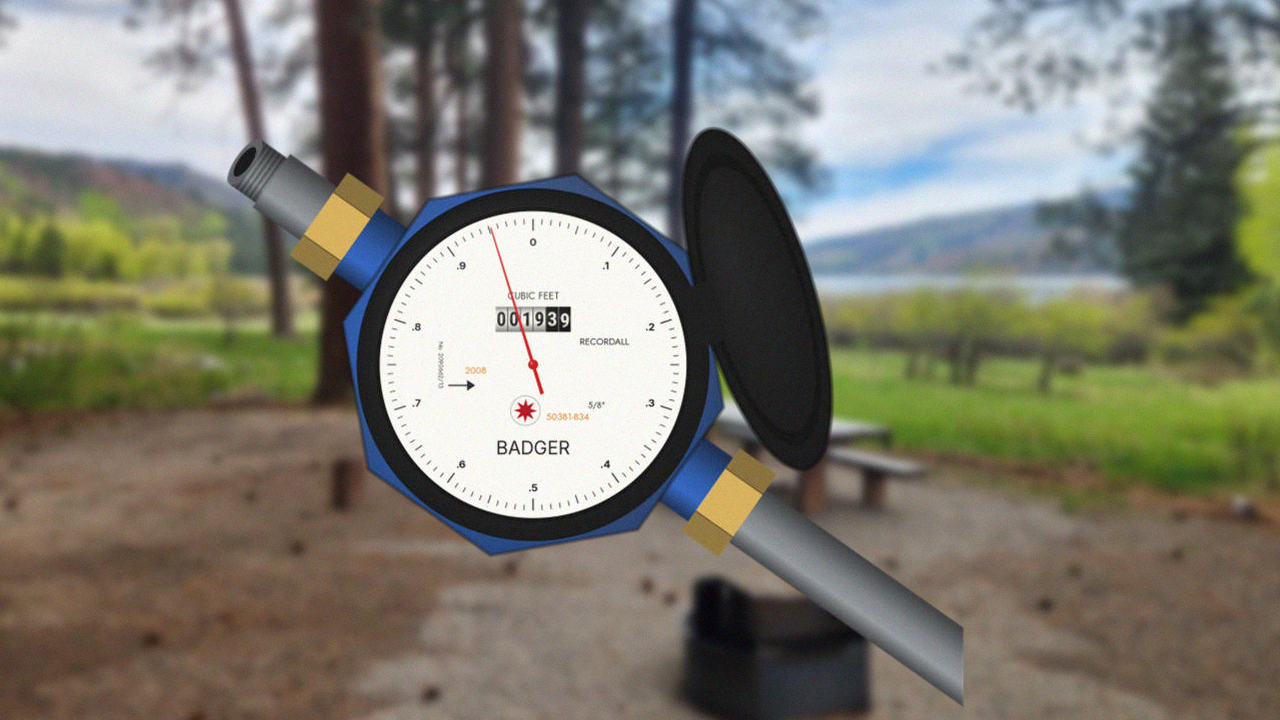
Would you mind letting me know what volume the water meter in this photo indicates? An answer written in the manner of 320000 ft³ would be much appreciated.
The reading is 1938.95 ft³
